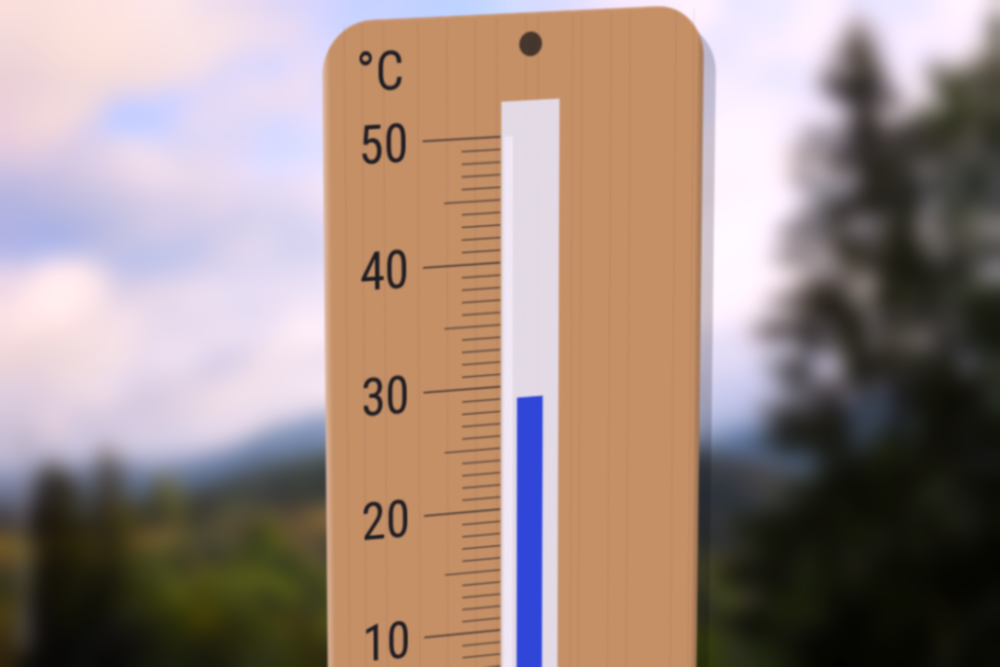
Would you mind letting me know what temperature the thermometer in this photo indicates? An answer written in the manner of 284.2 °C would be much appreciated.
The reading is 29 °C
